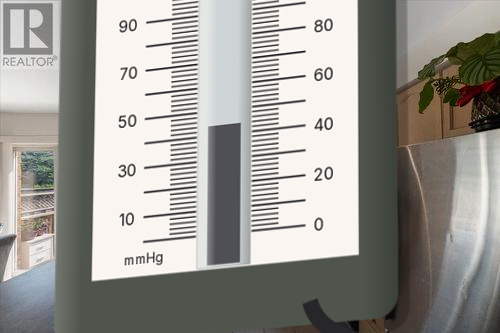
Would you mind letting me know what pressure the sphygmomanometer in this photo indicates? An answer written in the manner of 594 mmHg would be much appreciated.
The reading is 44 mmHg
